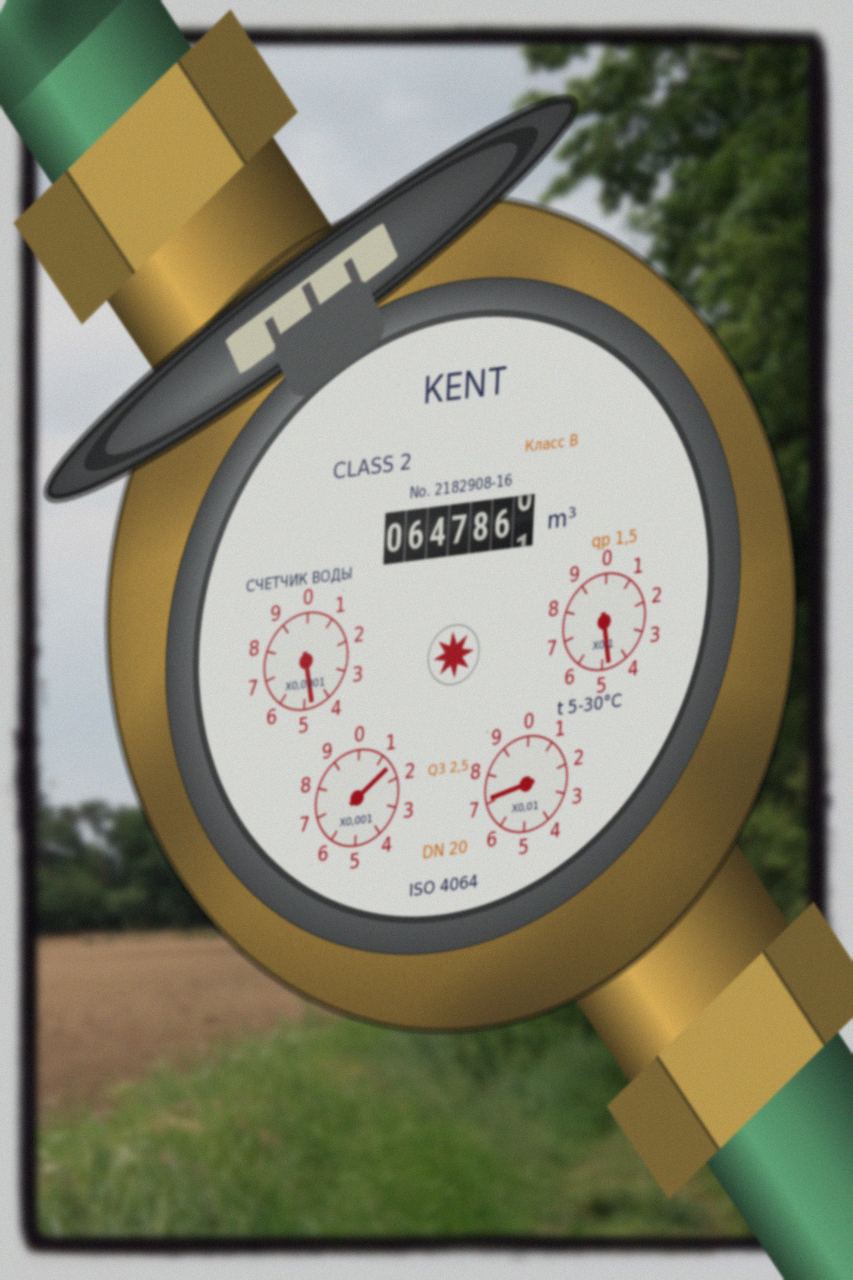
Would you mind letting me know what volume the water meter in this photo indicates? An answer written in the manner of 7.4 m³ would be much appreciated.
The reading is 647860.4714 m³
